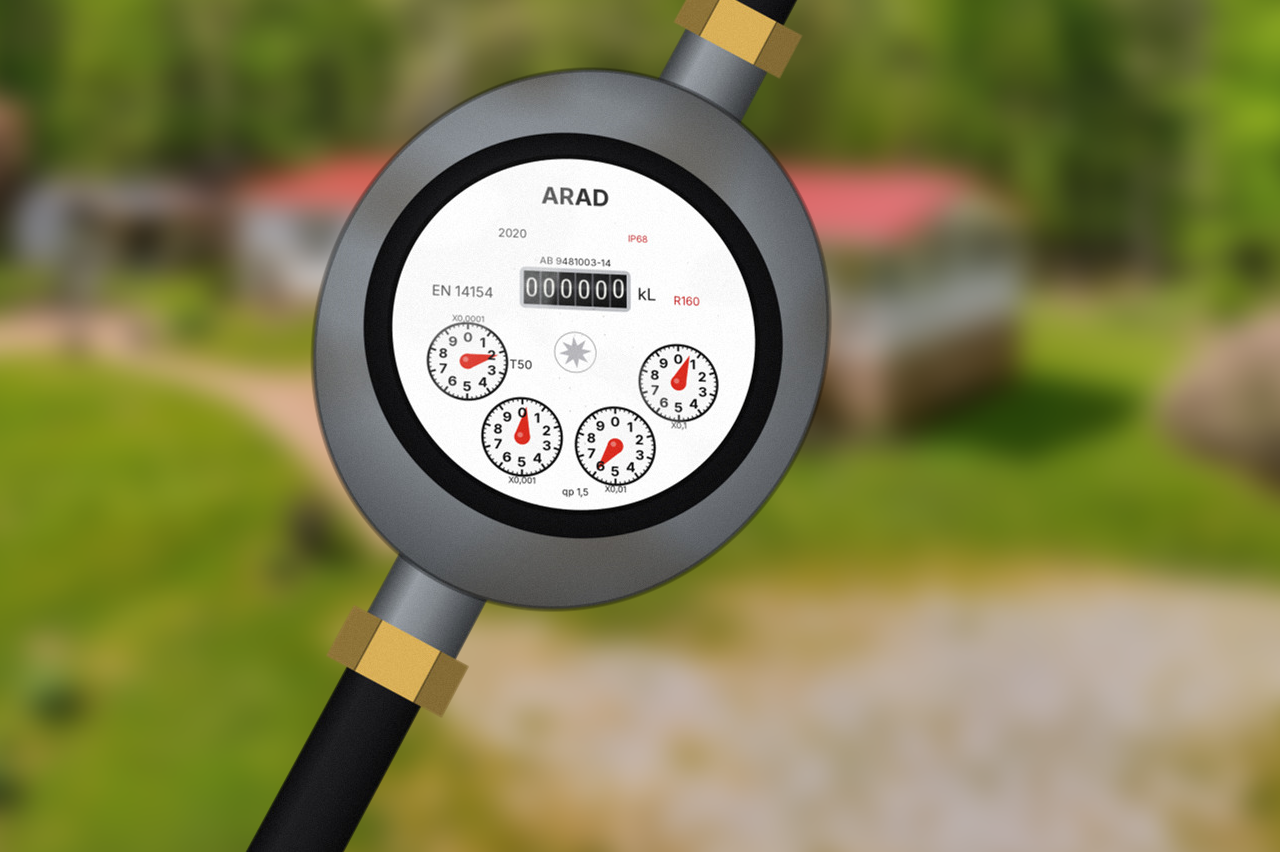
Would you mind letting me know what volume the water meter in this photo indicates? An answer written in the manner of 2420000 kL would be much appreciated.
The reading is 0.0602 kL
